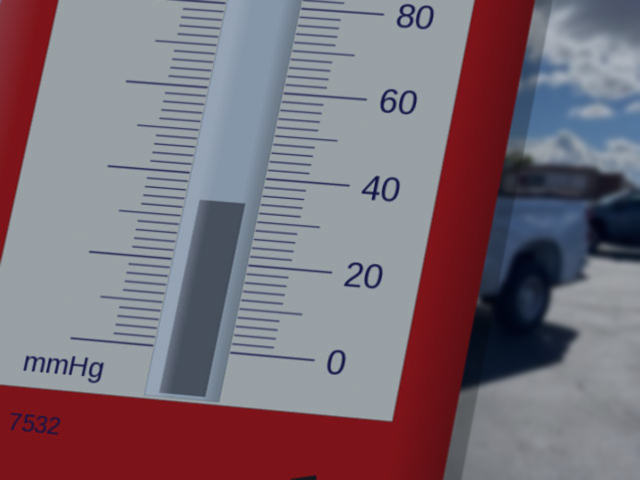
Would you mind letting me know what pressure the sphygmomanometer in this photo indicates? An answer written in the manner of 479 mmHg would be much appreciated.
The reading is 34 mmHg
